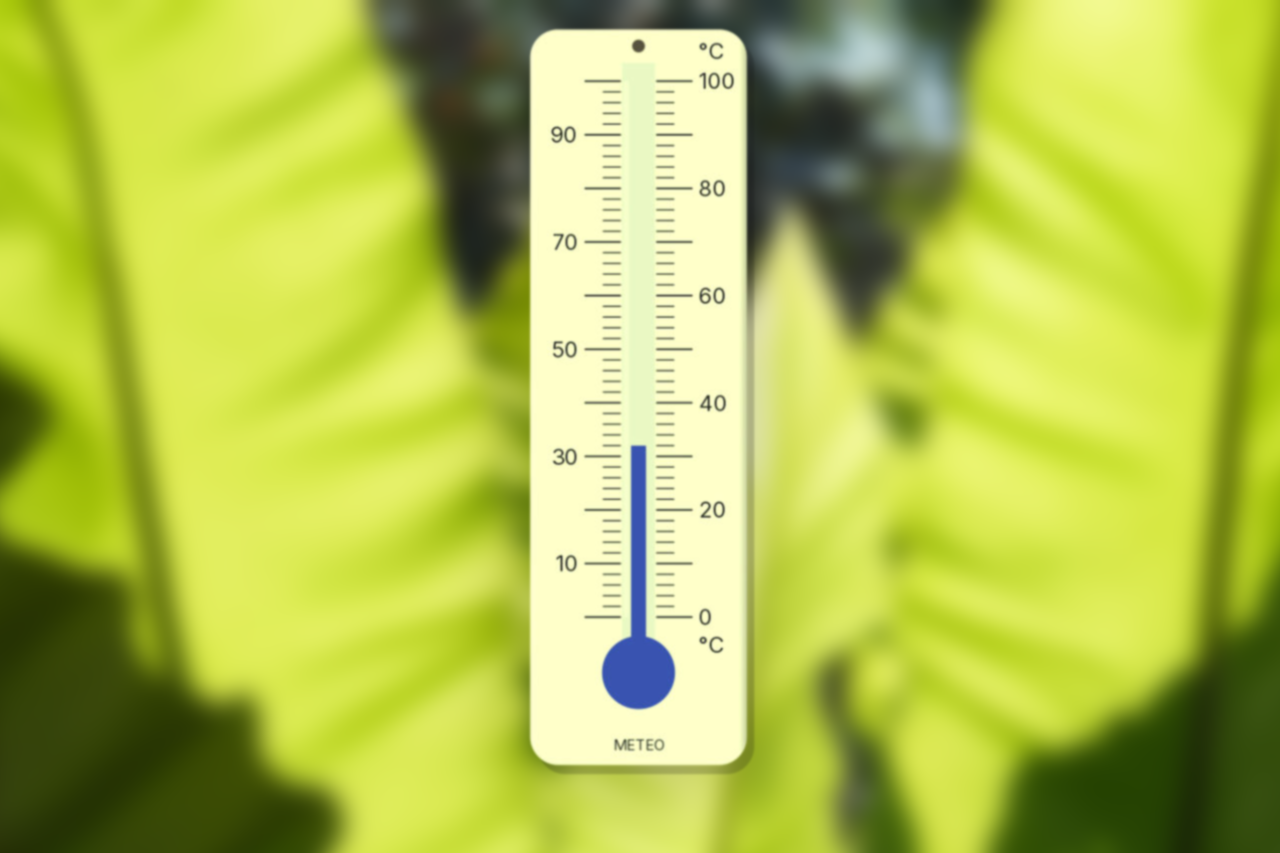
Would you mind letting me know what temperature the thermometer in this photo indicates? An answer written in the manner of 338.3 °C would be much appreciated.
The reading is 32 °C
